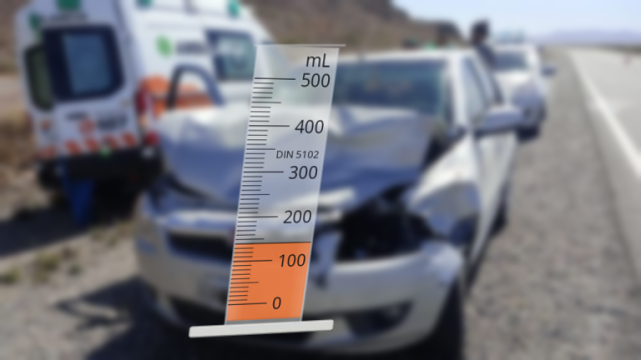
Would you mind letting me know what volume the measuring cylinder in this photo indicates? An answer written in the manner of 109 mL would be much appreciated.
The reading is 140 mL
